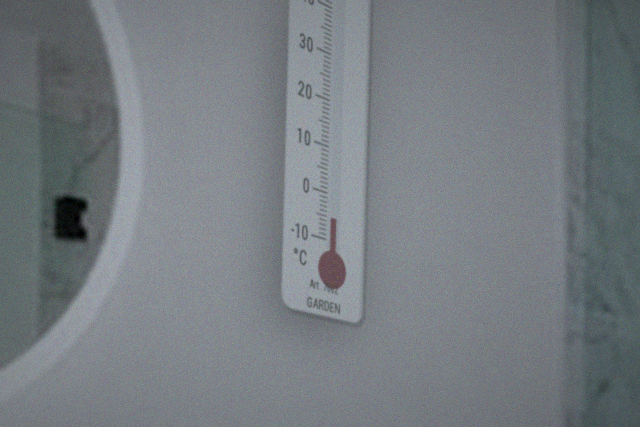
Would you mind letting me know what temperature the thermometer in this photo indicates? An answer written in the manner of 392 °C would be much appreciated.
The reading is -5 °C
